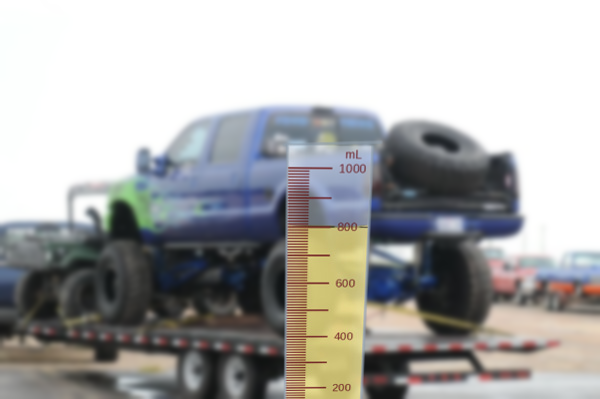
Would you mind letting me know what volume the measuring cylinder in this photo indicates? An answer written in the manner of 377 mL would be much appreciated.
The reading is 800 mL
